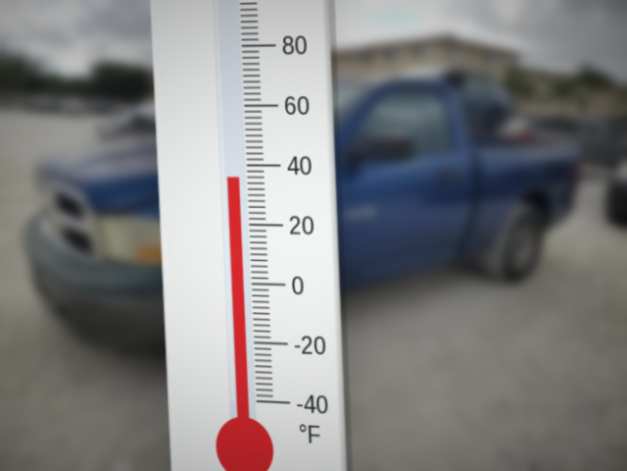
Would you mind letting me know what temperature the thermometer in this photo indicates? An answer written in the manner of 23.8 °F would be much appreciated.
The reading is 36 °F
